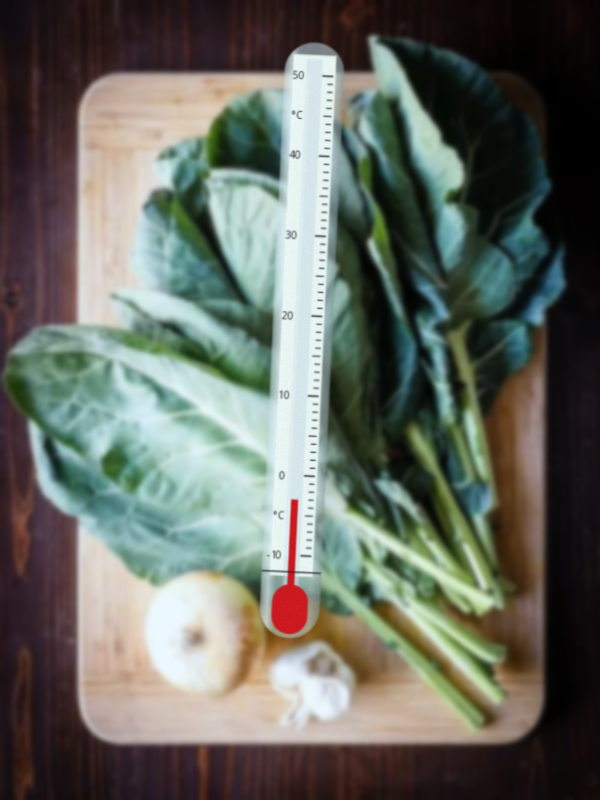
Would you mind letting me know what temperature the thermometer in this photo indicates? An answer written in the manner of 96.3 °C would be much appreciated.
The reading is -3 °C
